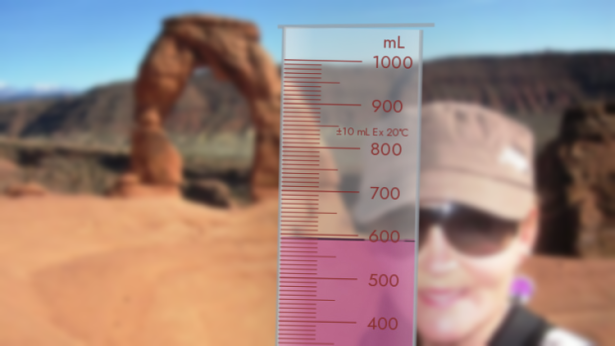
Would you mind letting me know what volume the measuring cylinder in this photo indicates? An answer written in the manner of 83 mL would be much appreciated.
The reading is 590 mL
